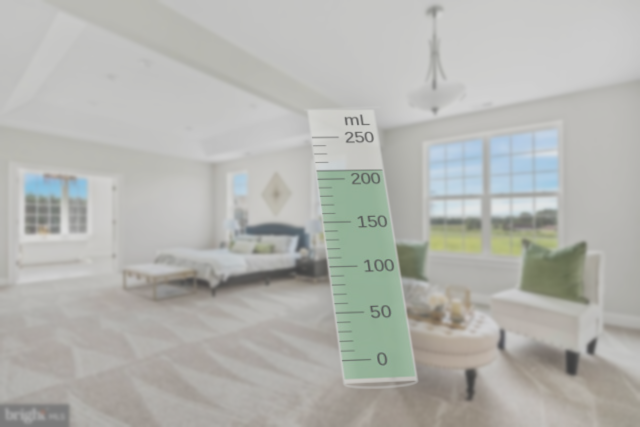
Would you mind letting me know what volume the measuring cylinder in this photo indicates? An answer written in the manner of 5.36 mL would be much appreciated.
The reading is 210 mL
